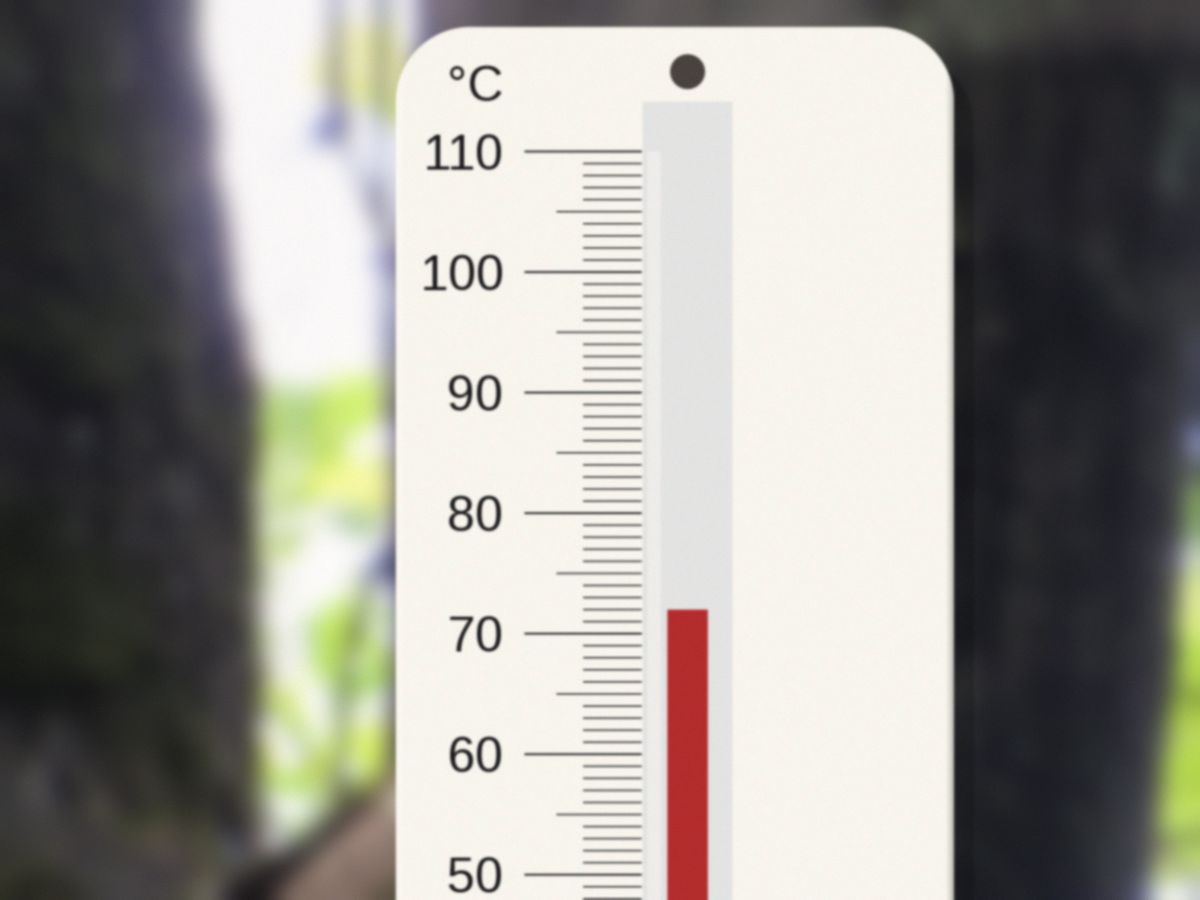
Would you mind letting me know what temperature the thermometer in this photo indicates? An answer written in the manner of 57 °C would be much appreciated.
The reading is 72 °C
